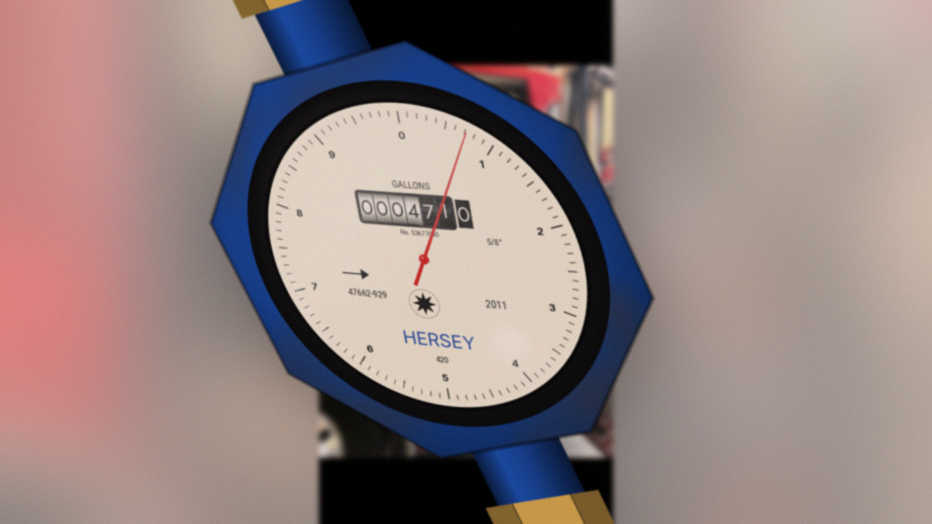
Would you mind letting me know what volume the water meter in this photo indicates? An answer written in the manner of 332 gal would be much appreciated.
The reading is 4710.7 gal
